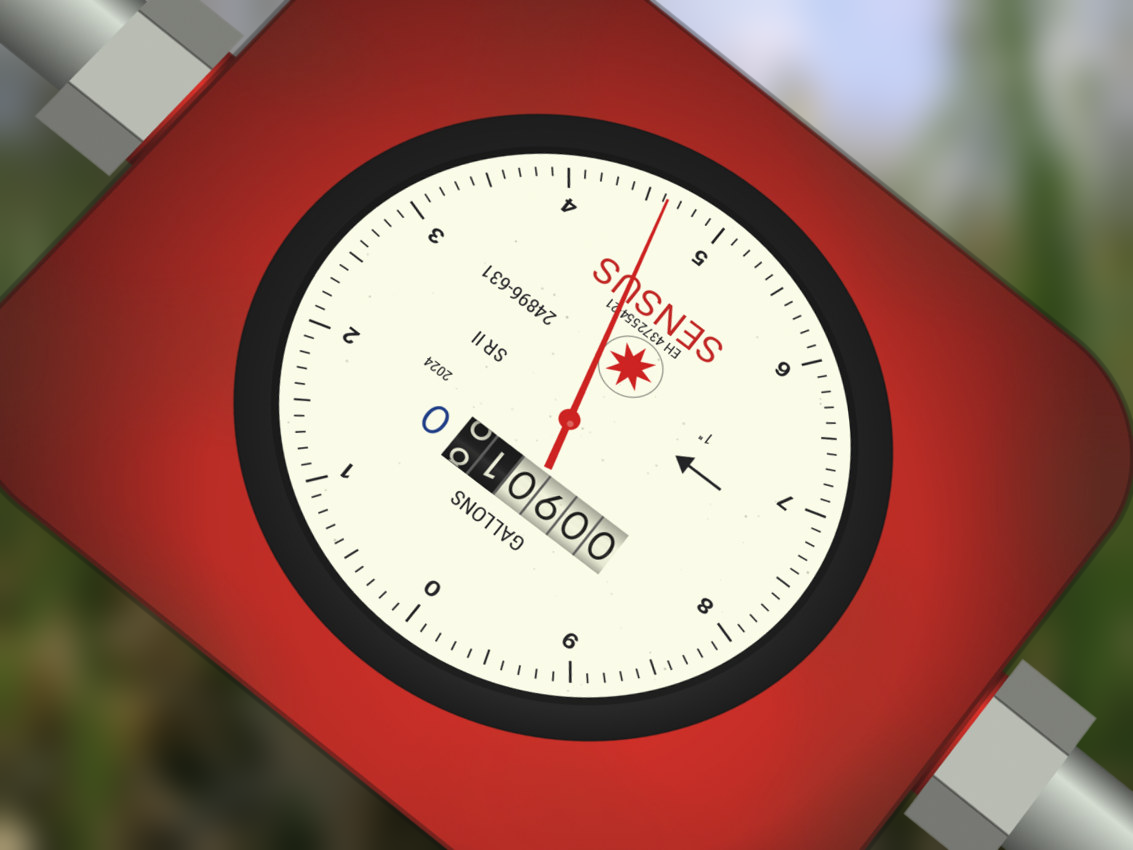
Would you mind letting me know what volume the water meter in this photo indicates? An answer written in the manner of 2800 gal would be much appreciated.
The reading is 90184.6 gal
